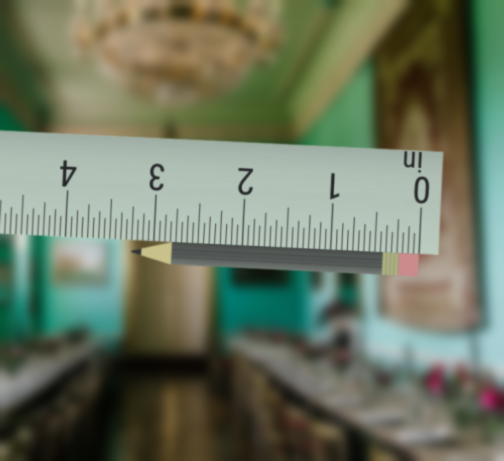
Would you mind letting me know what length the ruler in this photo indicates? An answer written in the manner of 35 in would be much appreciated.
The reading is 3.25 in
